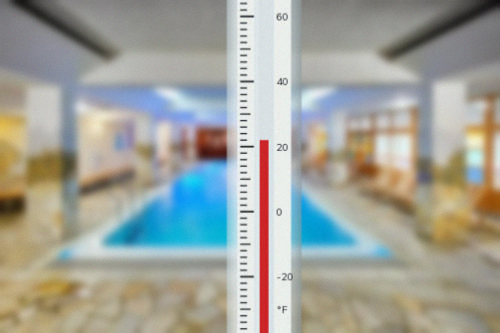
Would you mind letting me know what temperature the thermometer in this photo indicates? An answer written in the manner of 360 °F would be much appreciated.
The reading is 22 °F
